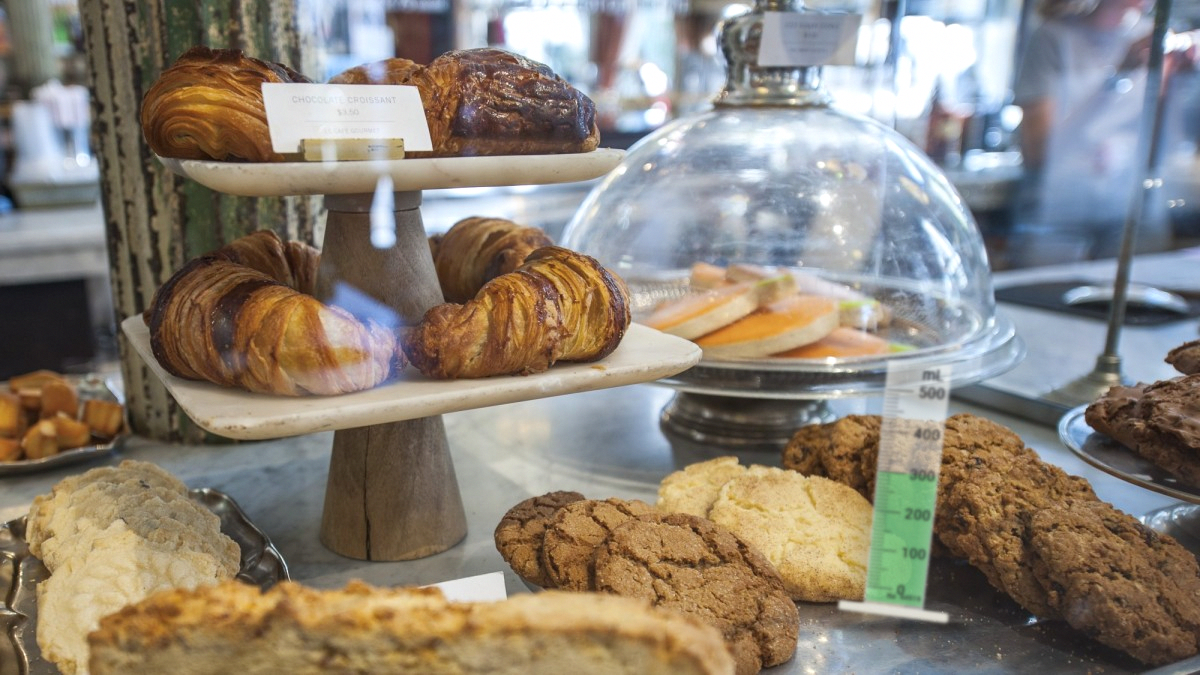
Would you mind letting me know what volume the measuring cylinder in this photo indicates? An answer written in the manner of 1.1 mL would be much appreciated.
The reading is 300 mL
